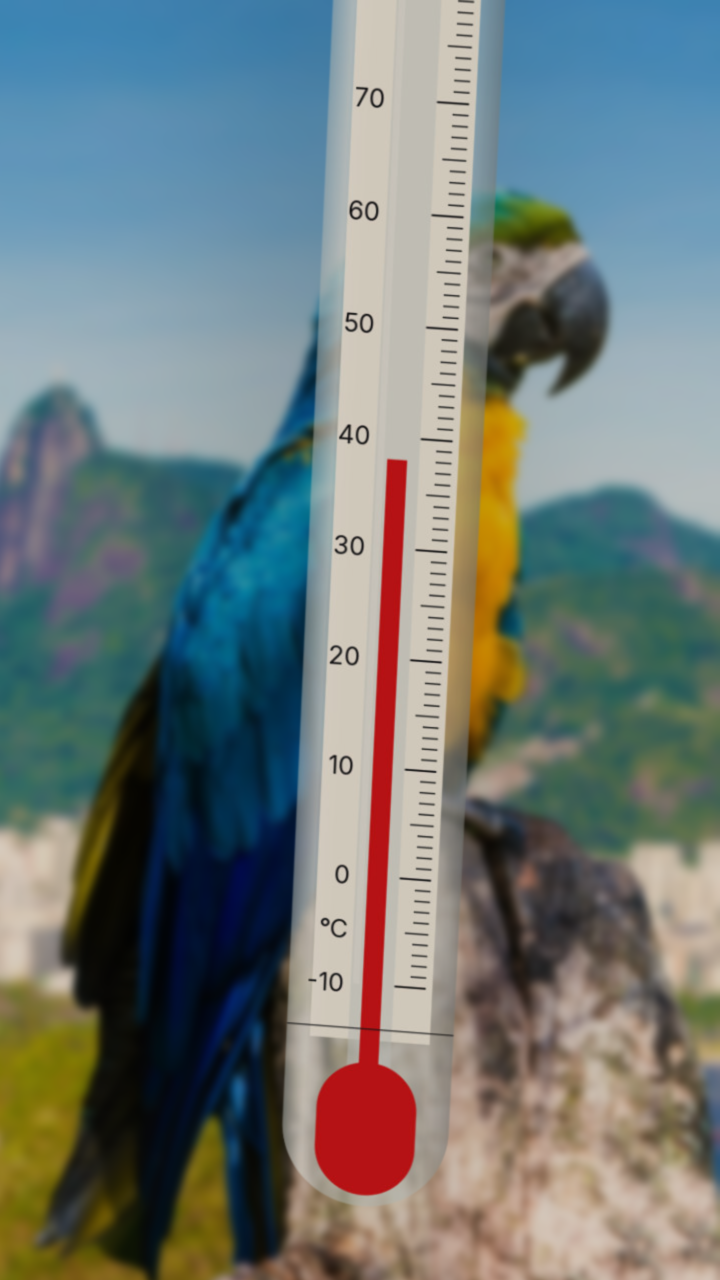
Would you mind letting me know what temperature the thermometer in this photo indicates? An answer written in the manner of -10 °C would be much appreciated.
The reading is 38 °C
